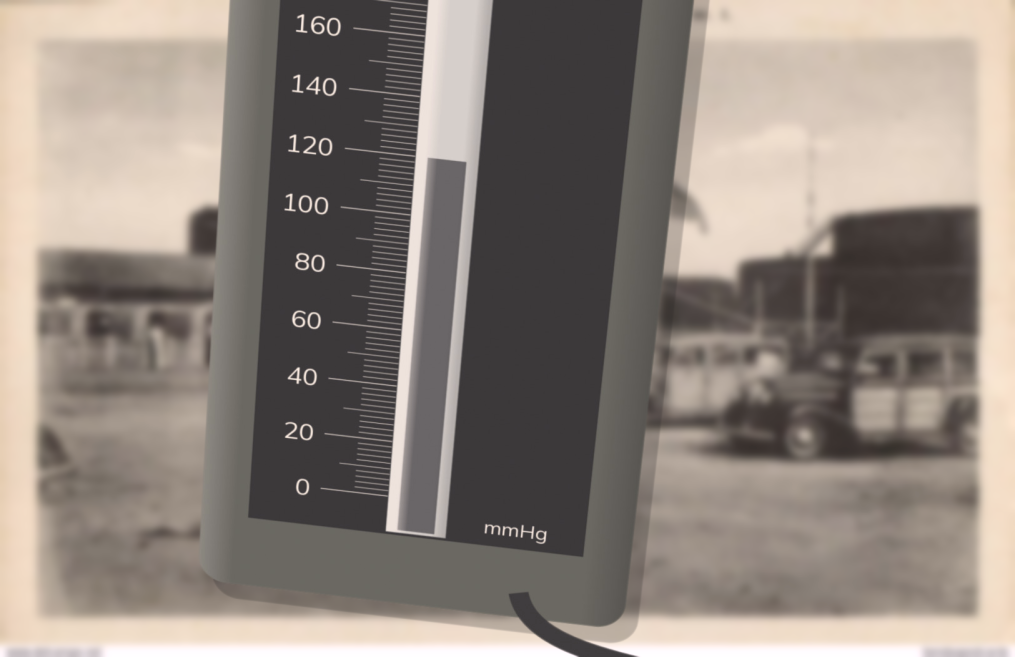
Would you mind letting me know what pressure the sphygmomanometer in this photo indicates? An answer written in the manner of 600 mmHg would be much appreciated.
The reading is 120 mmHg
